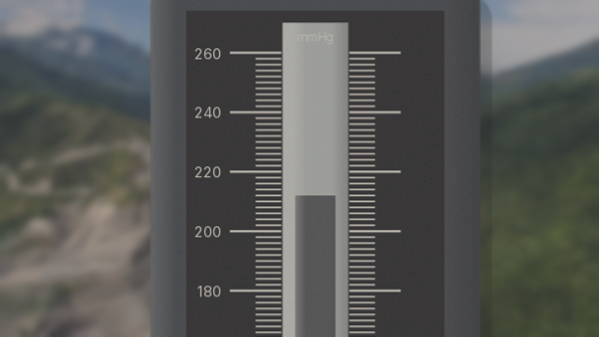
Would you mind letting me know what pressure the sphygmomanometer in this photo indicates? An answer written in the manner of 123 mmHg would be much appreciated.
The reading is 212 mmHg
